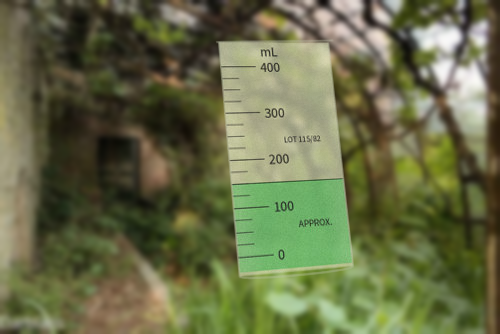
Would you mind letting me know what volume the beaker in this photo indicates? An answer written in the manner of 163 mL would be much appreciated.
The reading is 150 mL
